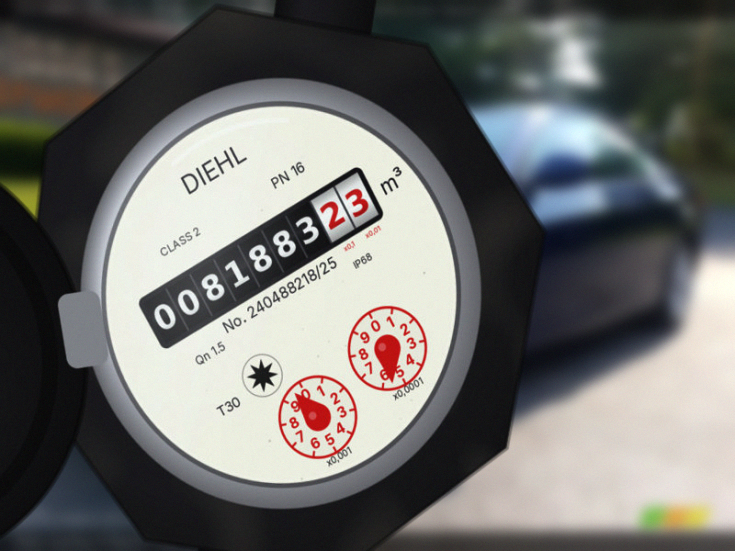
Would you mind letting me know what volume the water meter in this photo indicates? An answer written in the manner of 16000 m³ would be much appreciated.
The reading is 81883.2295 m³
